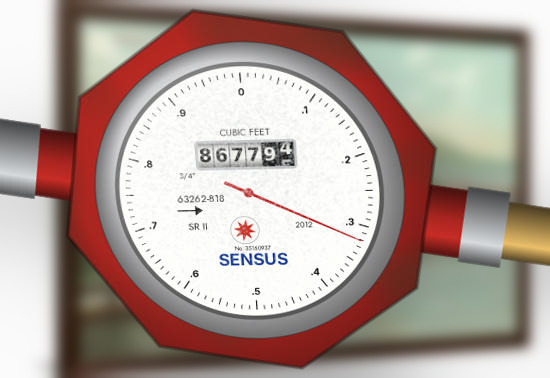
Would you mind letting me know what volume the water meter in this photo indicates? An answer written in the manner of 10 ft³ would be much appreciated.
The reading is 867794.32 ft³
